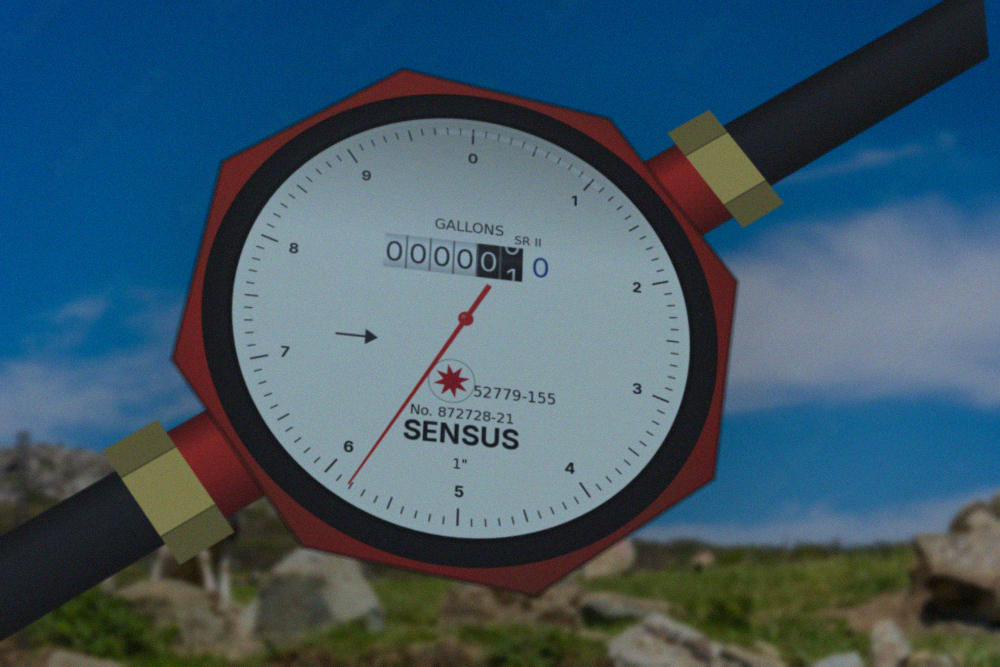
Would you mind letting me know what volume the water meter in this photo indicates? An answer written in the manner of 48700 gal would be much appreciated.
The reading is 5.8 gal
